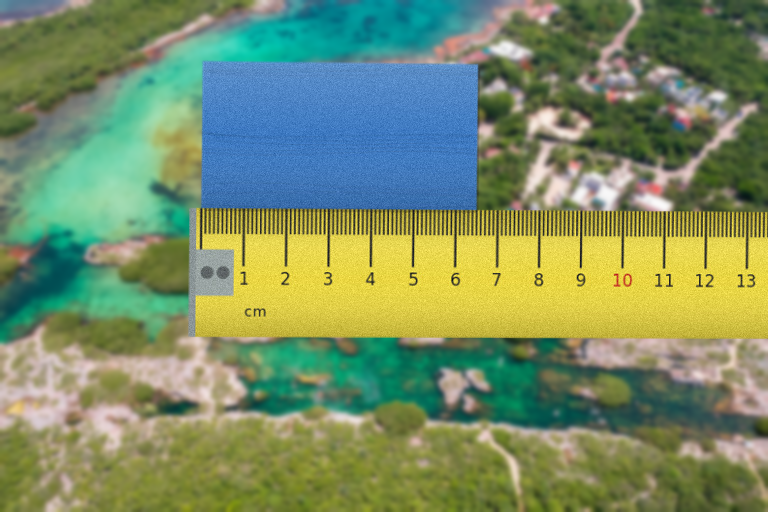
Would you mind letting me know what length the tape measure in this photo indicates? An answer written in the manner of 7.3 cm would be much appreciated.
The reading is 6.5 cm
